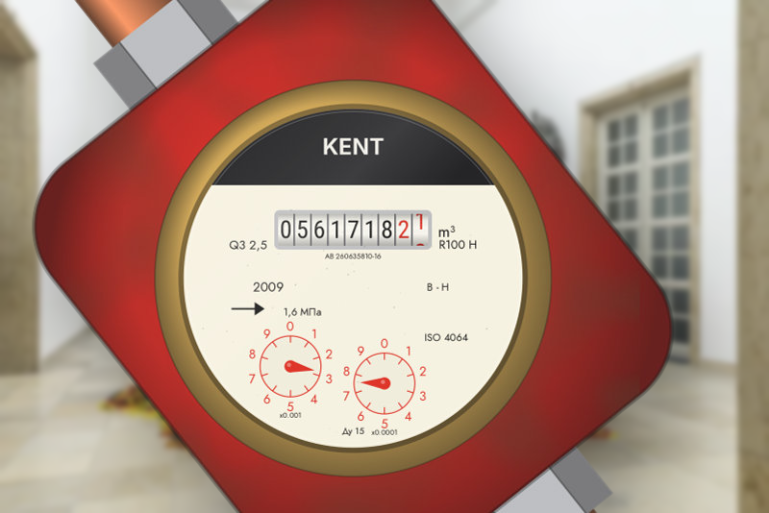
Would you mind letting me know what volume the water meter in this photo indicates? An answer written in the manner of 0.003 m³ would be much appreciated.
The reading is 561718.2127 m³
